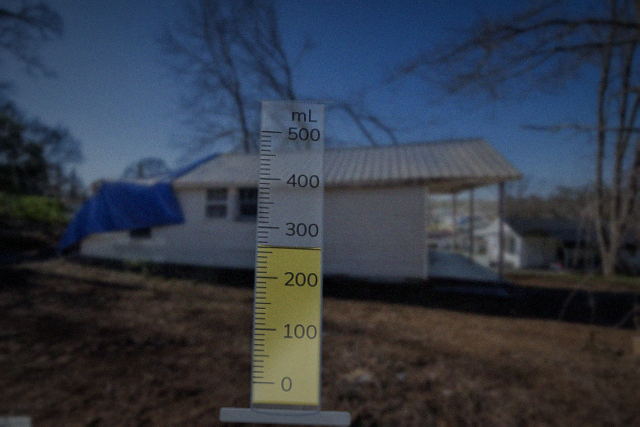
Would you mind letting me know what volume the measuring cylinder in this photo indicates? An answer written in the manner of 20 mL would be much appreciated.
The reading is 260 mL
